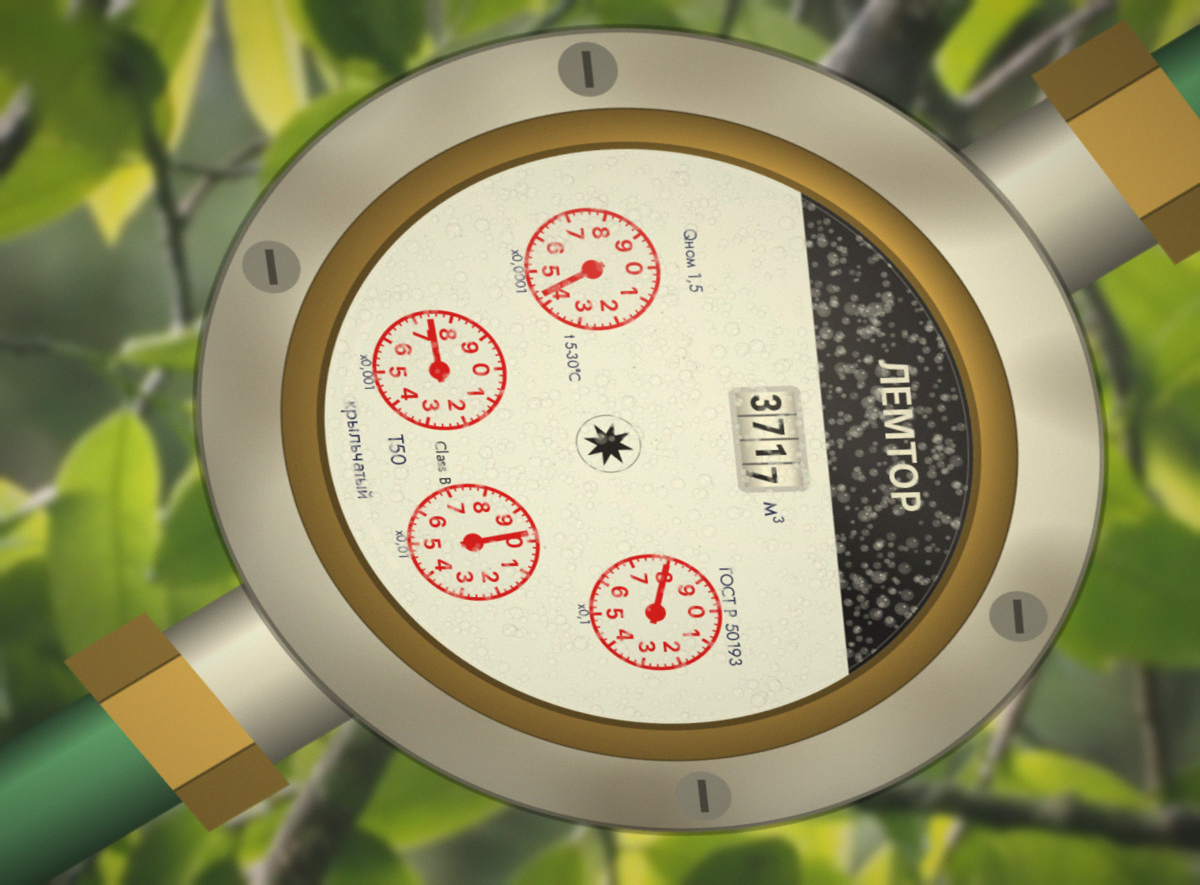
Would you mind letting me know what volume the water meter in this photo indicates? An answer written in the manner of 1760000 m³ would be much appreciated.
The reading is 3716.7974 m³
